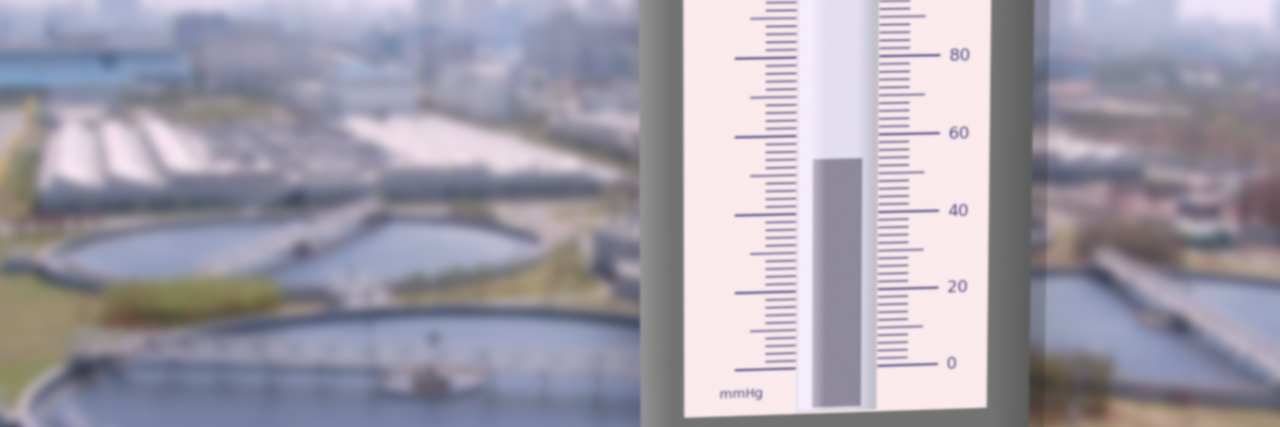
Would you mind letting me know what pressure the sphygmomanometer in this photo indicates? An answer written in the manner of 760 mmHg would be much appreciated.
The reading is 54 mmHg
